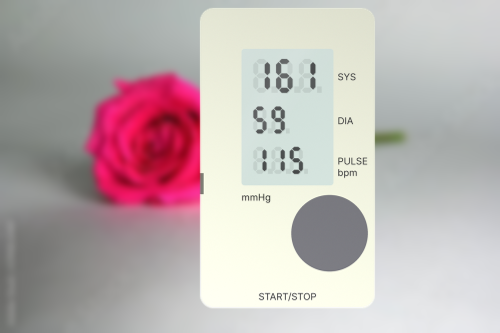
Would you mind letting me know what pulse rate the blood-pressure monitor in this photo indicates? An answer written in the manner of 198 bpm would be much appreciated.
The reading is 115 bpm
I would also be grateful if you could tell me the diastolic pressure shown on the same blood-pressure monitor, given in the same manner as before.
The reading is 59 mmHg
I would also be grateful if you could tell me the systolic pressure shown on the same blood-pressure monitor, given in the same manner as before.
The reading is 161 mmHg
